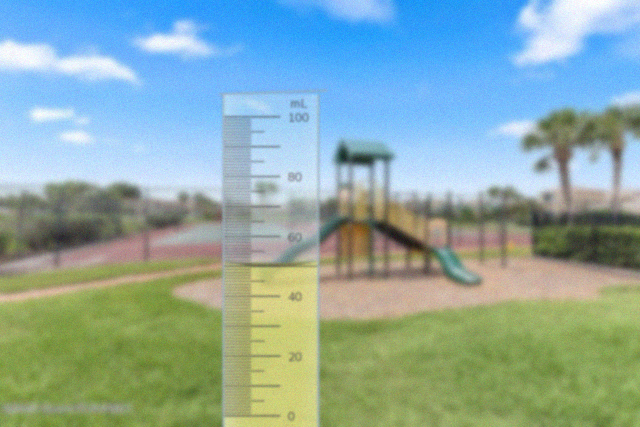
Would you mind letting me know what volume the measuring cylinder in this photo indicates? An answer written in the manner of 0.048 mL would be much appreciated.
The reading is 50 mL
